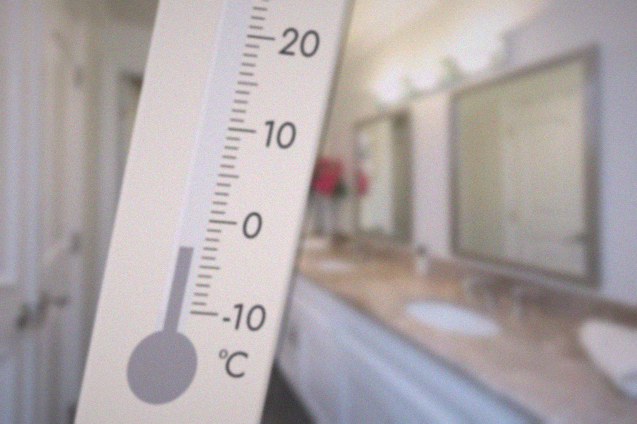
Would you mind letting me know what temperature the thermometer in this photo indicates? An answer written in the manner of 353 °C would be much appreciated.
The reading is -3 °C
